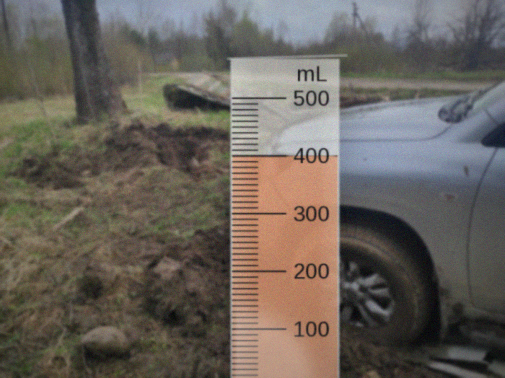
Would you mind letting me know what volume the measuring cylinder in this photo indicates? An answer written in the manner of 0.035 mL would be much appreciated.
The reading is 400 mL
